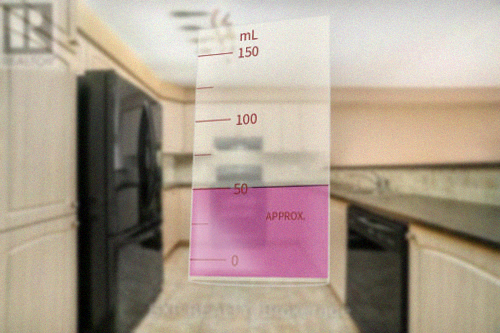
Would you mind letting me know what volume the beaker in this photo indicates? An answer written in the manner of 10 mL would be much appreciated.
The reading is 50 mL
